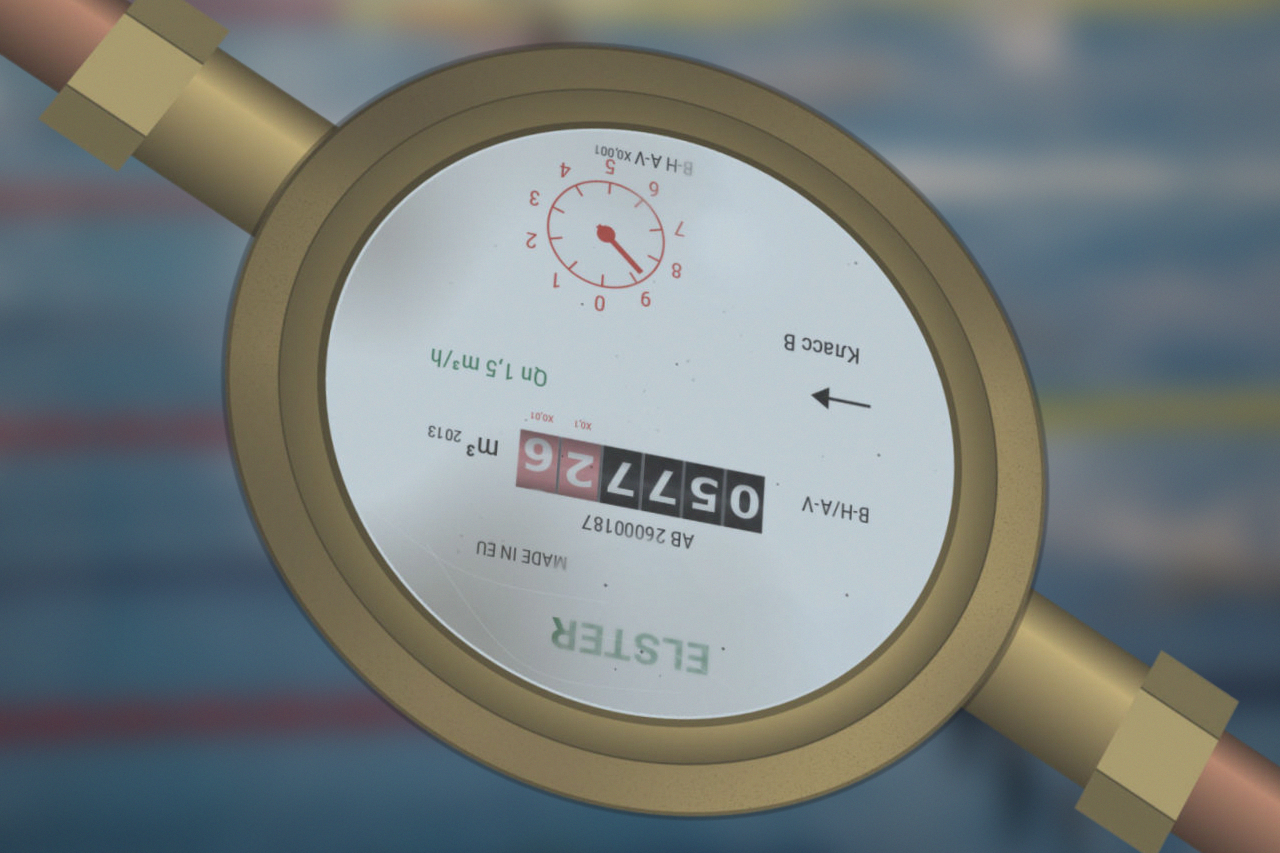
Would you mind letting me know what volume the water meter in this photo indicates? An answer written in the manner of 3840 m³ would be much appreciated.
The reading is 577.258 m³
